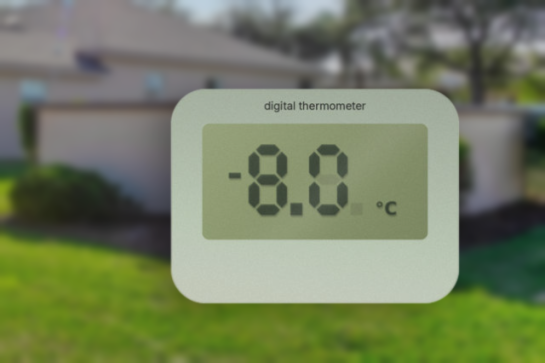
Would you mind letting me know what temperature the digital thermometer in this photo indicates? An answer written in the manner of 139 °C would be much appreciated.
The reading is -8.0 °C
